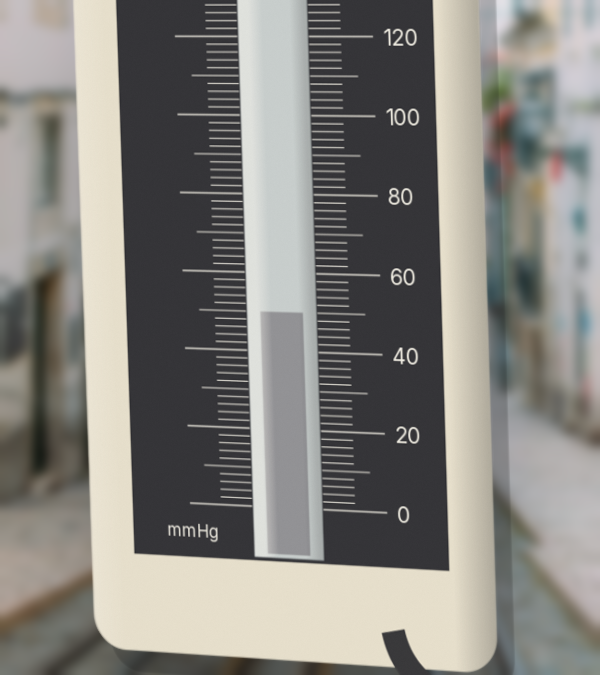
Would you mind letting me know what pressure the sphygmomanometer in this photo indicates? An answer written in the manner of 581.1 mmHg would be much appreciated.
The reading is 50 mmHg
